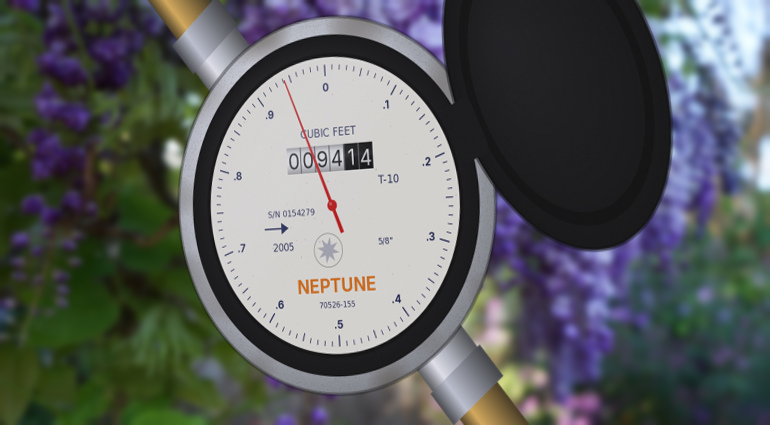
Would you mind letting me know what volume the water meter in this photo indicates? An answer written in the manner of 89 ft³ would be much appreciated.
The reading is 9413.94 ft³
